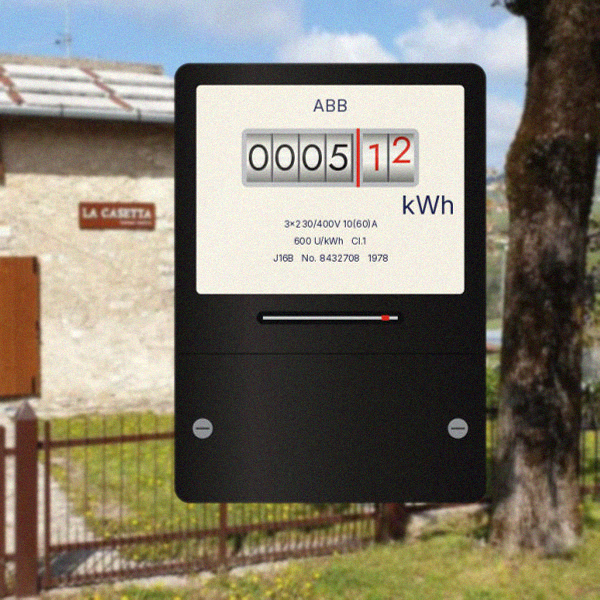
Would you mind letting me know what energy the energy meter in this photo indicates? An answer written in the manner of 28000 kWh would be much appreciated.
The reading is 5.12 kWh
